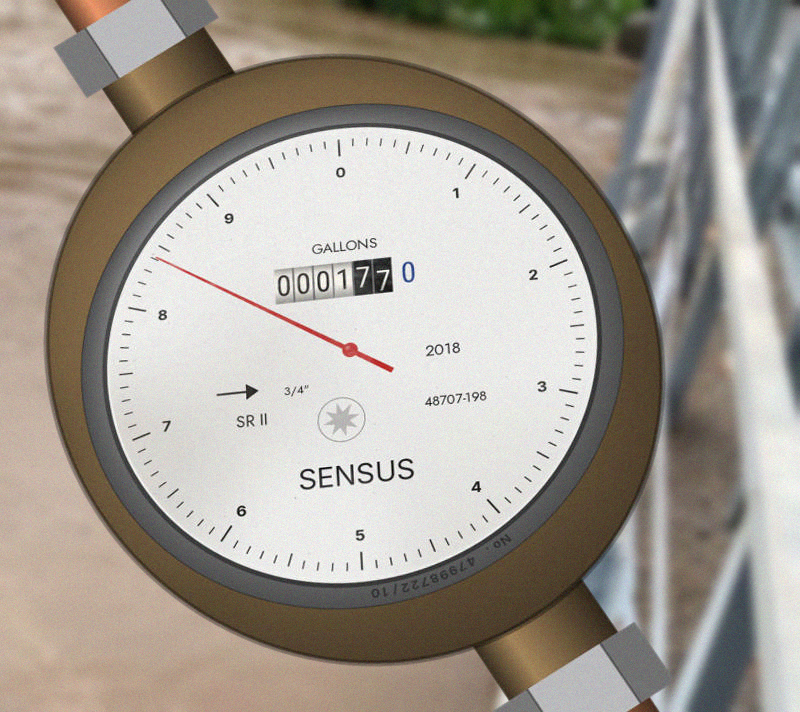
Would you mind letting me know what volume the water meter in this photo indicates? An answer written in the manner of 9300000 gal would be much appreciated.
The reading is 1768.4 gal
